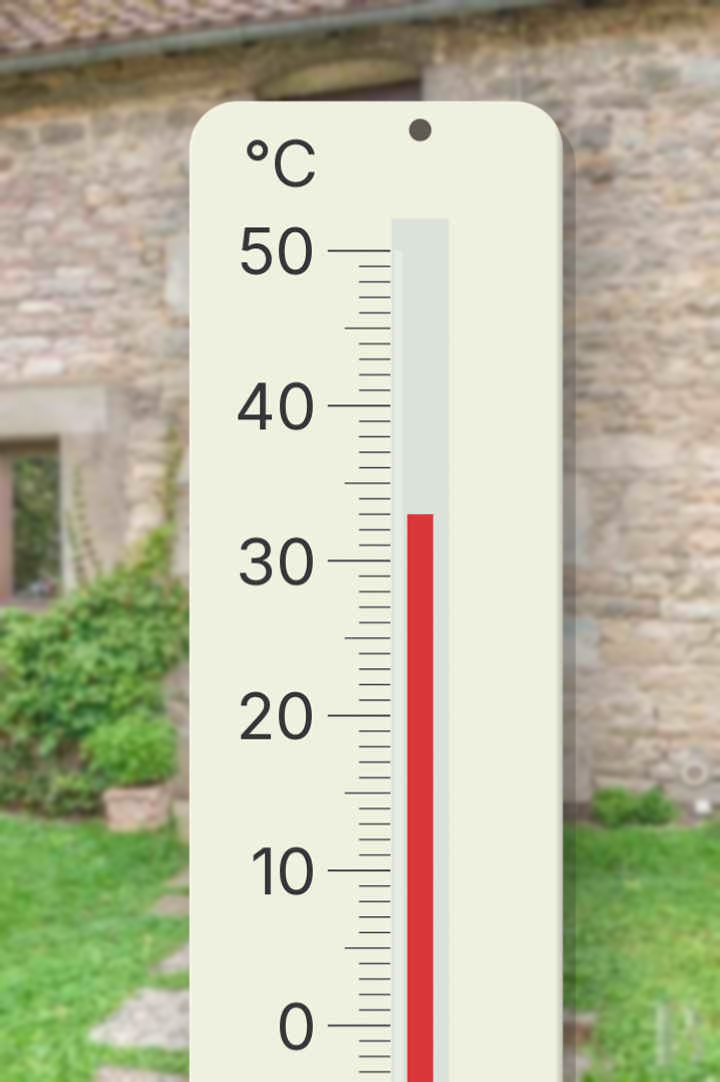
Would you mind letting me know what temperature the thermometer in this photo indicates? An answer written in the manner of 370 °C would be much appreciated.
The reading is 33 °C
